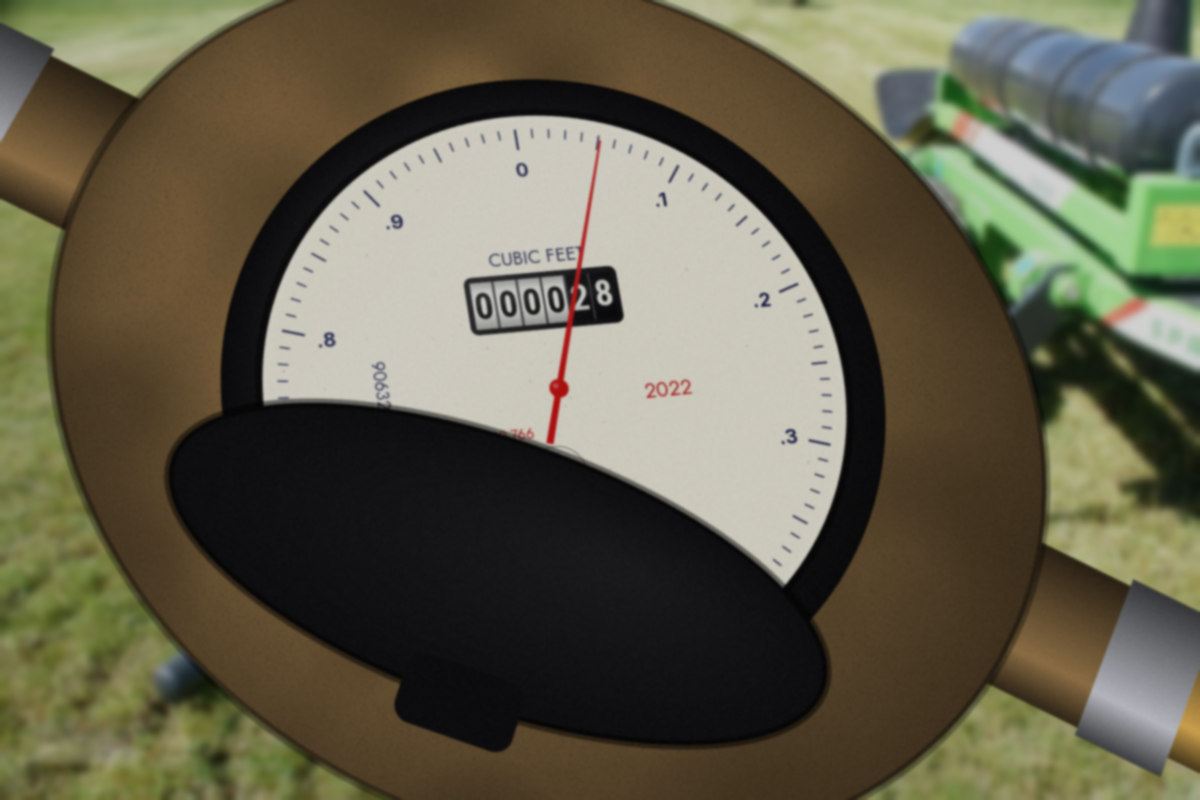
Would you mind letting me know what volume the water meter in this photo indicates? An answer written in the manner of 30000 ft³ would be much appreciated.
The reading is 28.05 ft³
